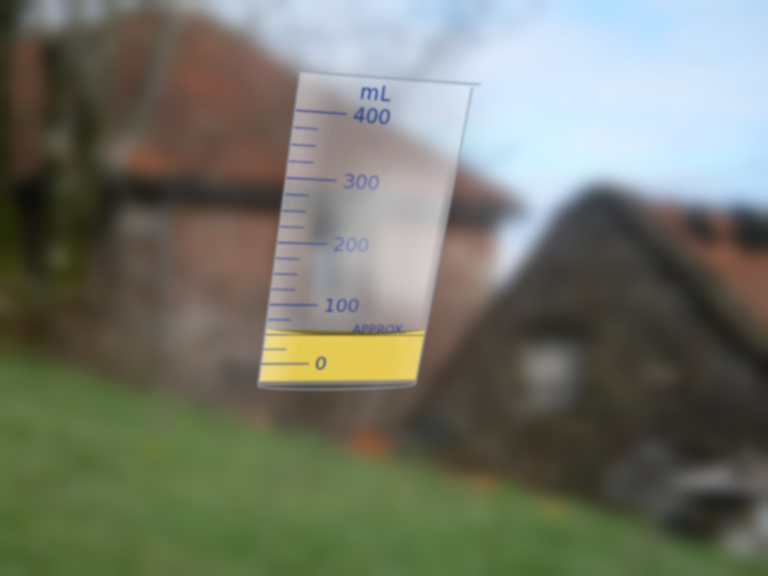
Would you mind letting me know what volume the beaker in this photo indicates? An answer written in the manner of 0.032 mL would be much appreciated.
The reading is 50 mL
